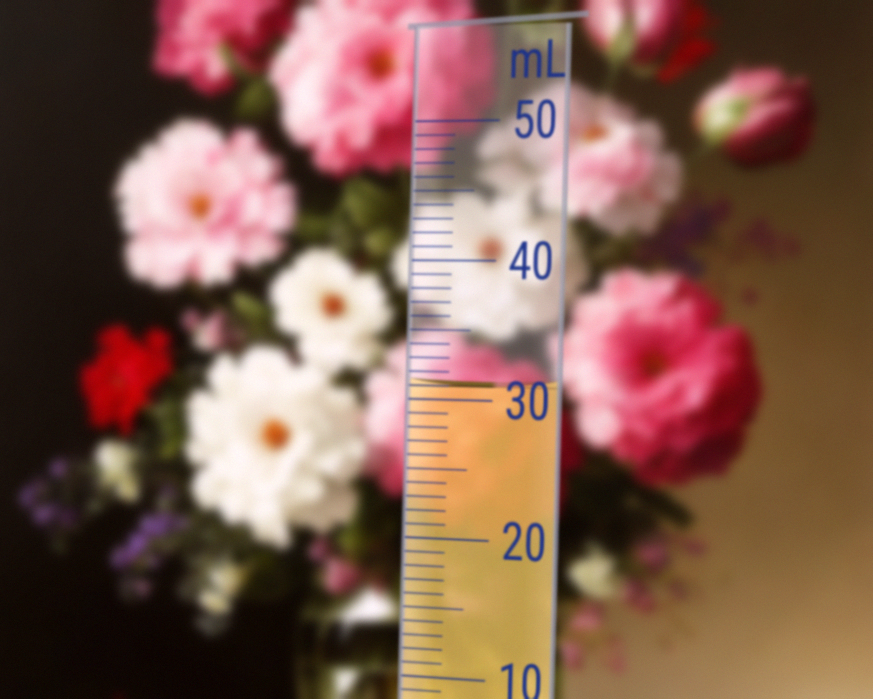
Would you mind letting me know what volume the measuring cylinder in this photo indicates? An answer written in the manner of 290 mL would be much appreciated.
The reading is 31 mL
